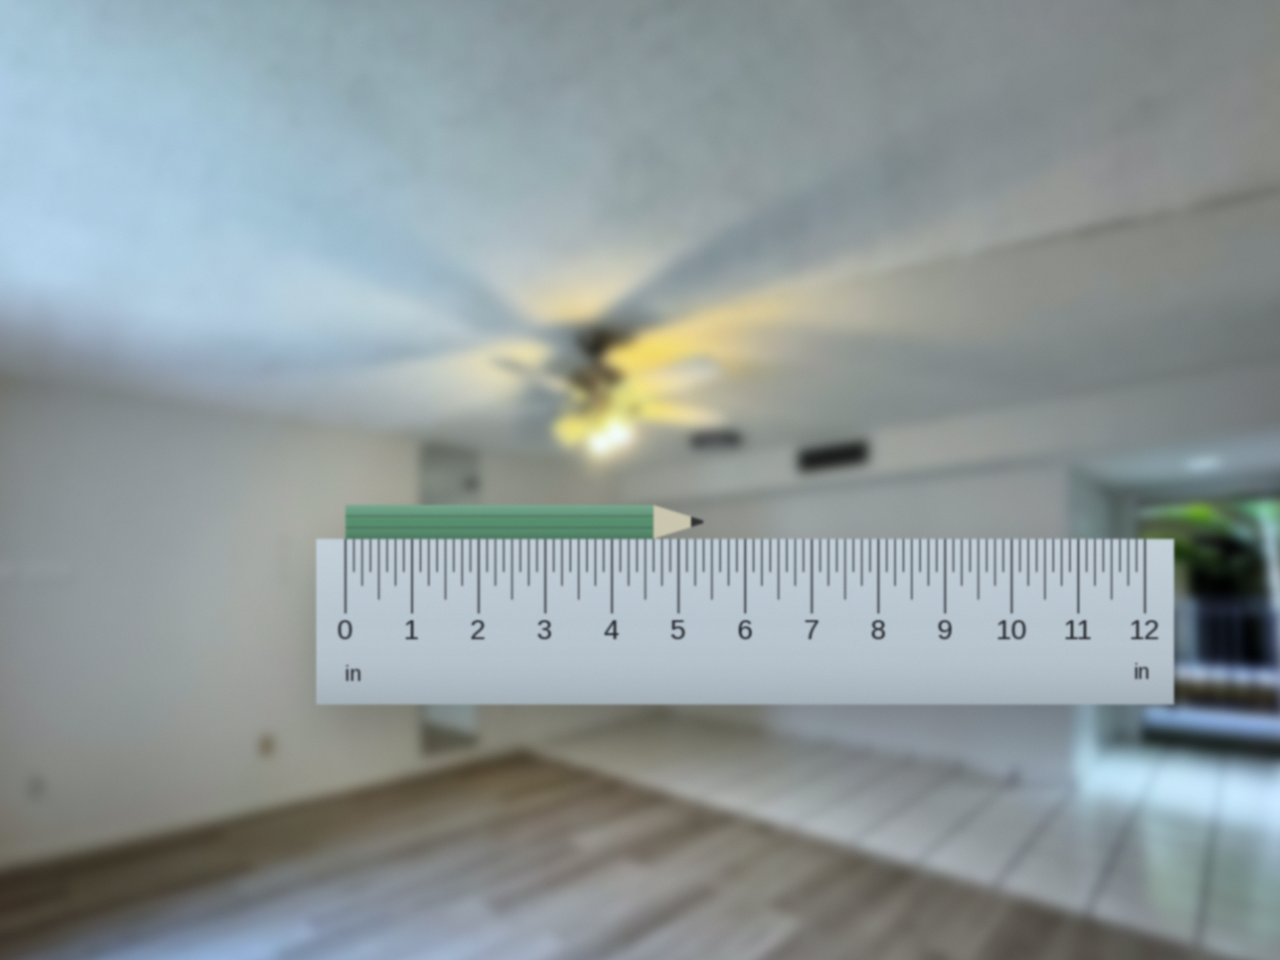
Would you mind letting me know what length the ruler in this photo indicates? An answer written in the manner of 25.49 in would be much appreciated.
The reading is 5.375 in
